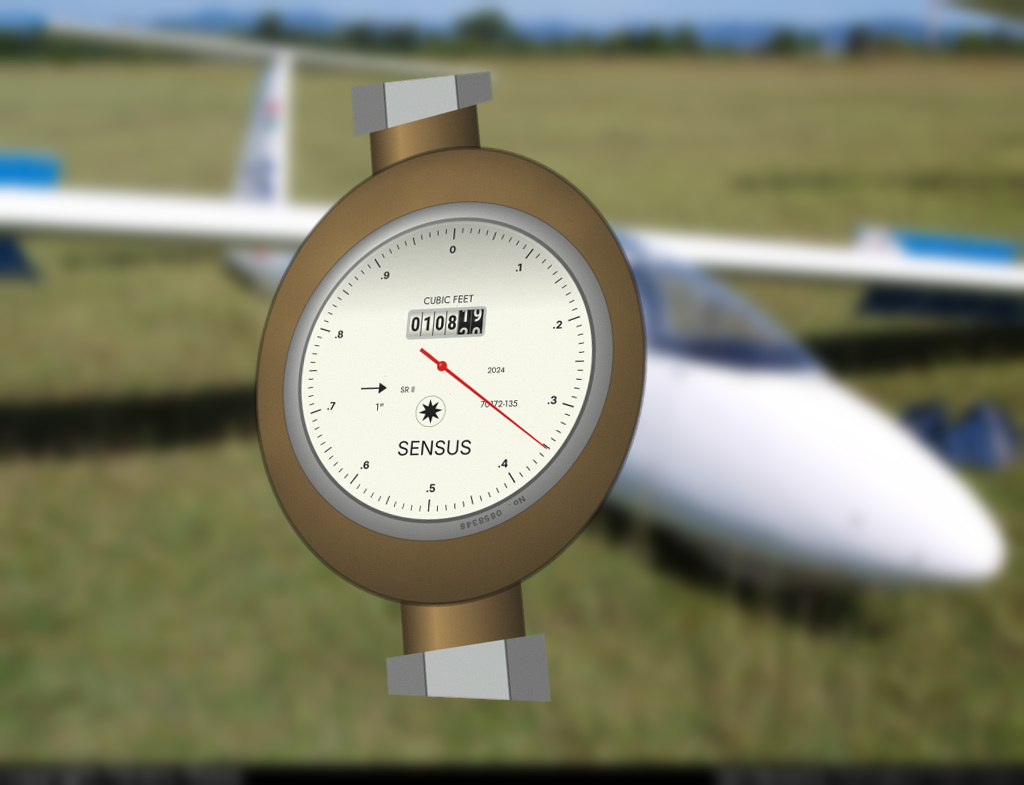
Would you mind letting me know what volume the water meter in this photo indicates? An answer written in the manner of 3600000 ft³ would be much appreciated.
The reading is 10819.35 ft³
